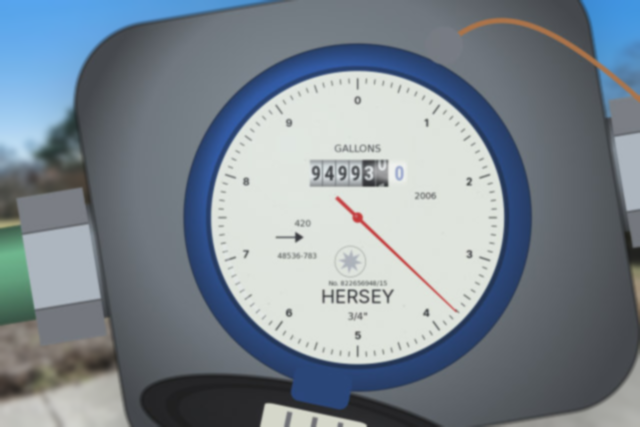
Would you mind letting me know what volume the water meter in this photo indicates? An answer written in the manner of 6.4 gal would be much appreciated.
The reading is 9499303.7 gal
